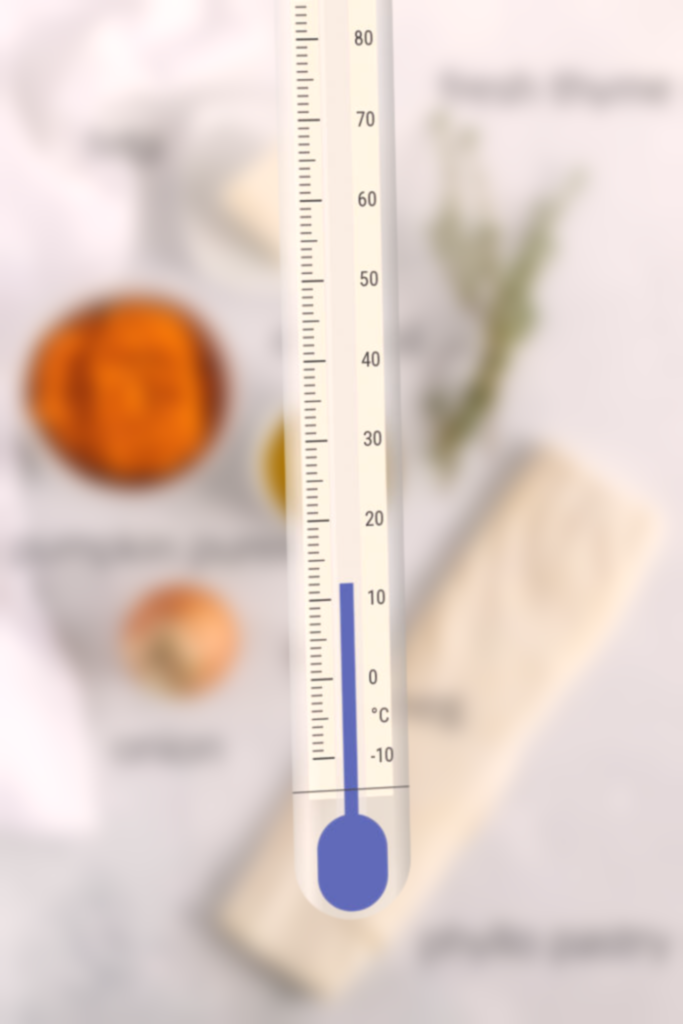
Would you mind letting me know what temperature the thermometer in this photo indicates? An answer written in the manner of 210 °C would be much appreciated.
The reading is 12 °C
